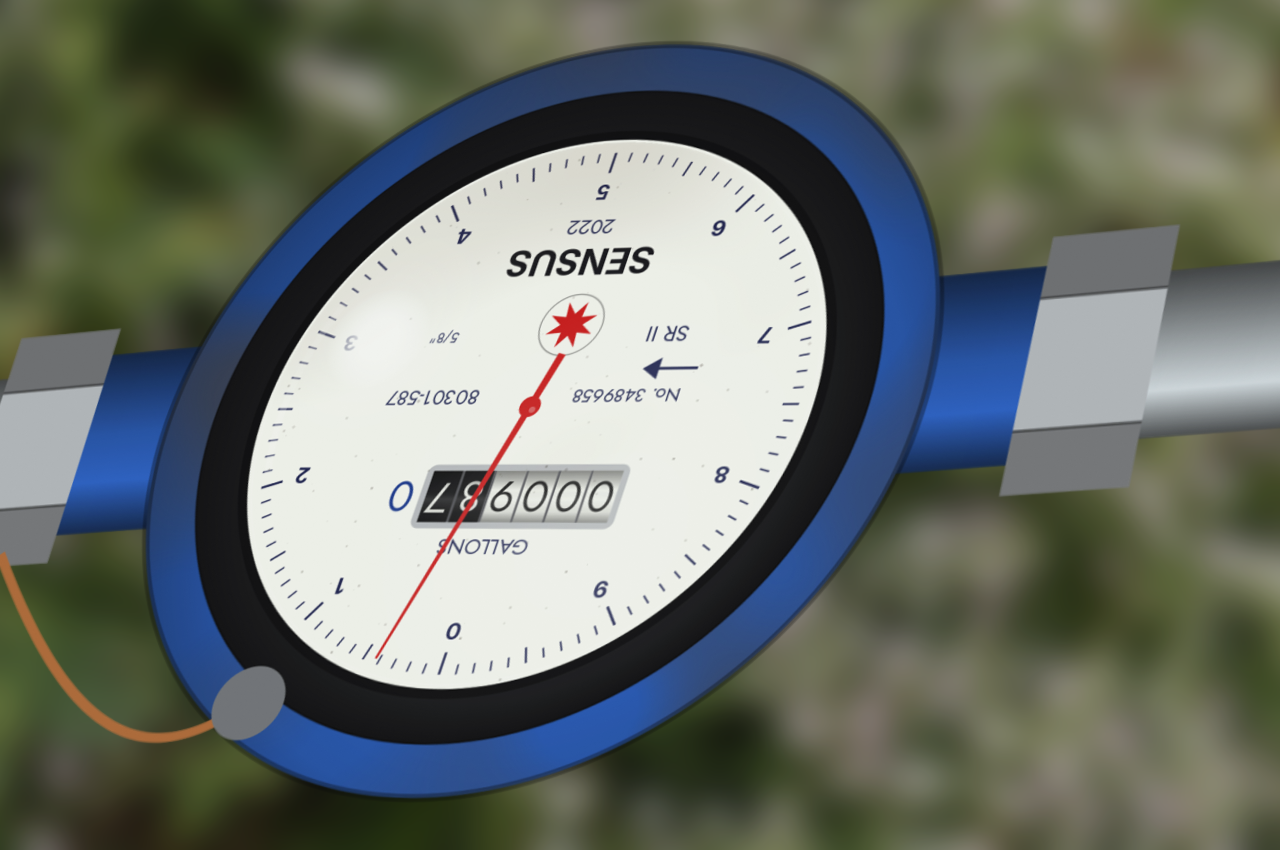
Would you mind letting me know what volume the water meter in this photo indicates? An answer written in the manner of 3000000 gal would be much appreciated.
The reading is 9870.4 gal
